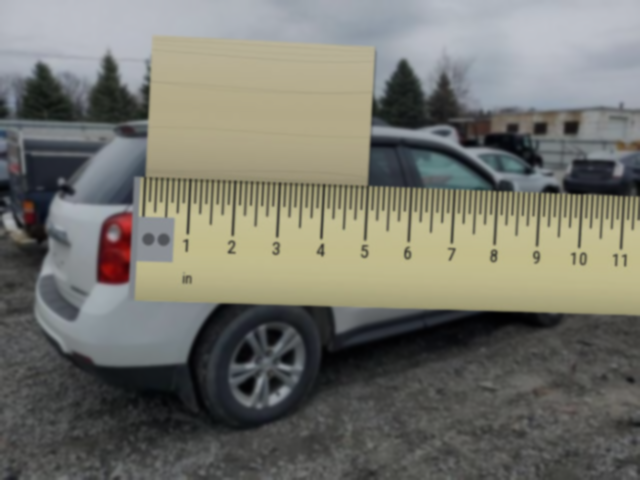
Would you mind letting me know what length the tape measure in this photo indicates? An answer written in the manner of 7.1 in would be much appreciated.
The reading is 5 in
